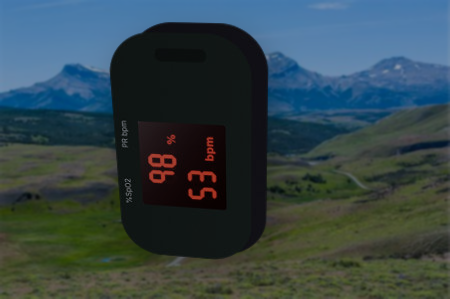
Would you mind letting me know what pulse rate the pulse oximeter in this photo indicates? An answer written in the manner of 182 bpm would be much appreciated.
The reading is 53 bpm
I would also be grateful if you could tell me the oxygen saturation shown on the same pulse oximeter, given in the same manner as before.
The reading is 98 %
